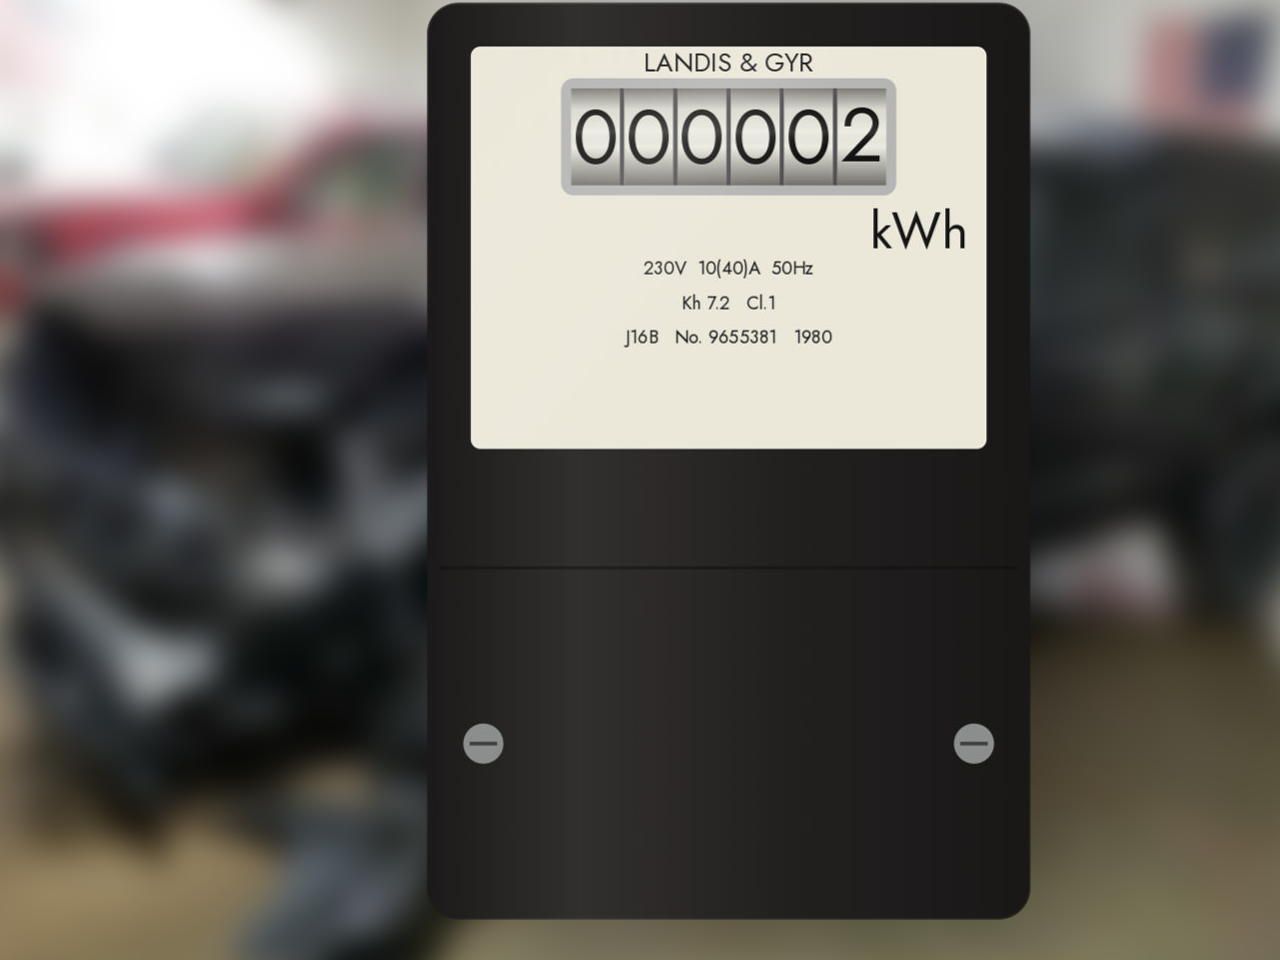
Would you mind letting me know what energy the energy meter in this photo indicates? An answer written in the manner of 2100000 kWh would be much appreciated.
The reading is 2 kWh
